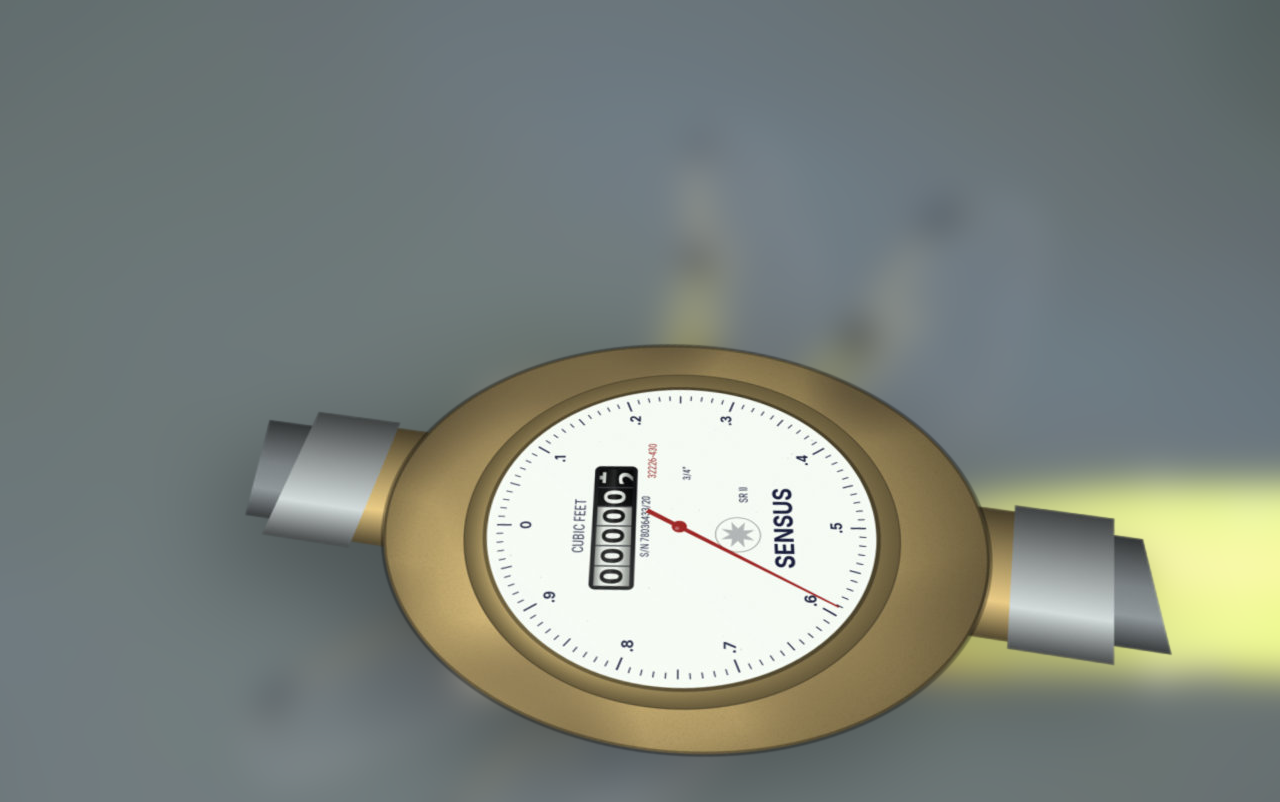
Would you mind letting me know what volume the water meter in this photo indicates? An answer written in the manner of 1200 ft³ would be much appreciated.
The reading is 1.59 ft³
